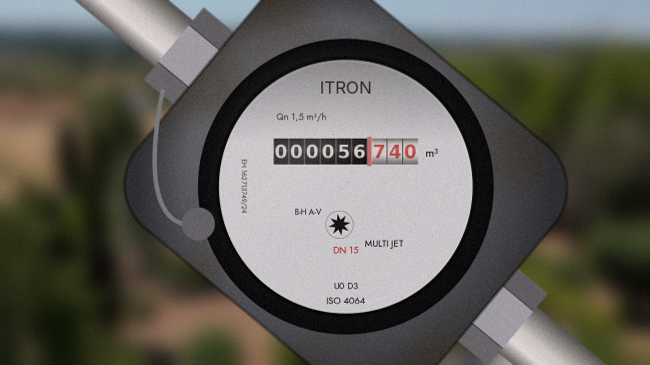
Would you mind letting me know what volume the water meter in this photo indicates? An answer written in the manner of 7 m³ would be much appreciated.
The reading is 56.740 m³
